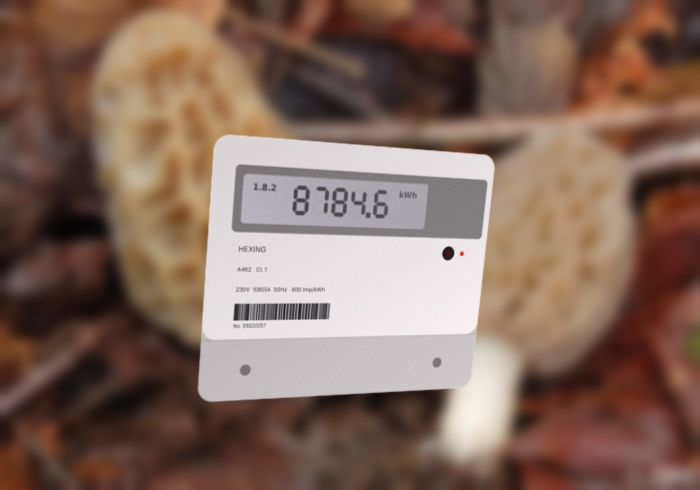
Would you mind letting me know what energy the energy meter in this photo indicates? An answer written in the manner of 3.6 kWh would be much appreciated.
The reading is 8784.6 kWh
